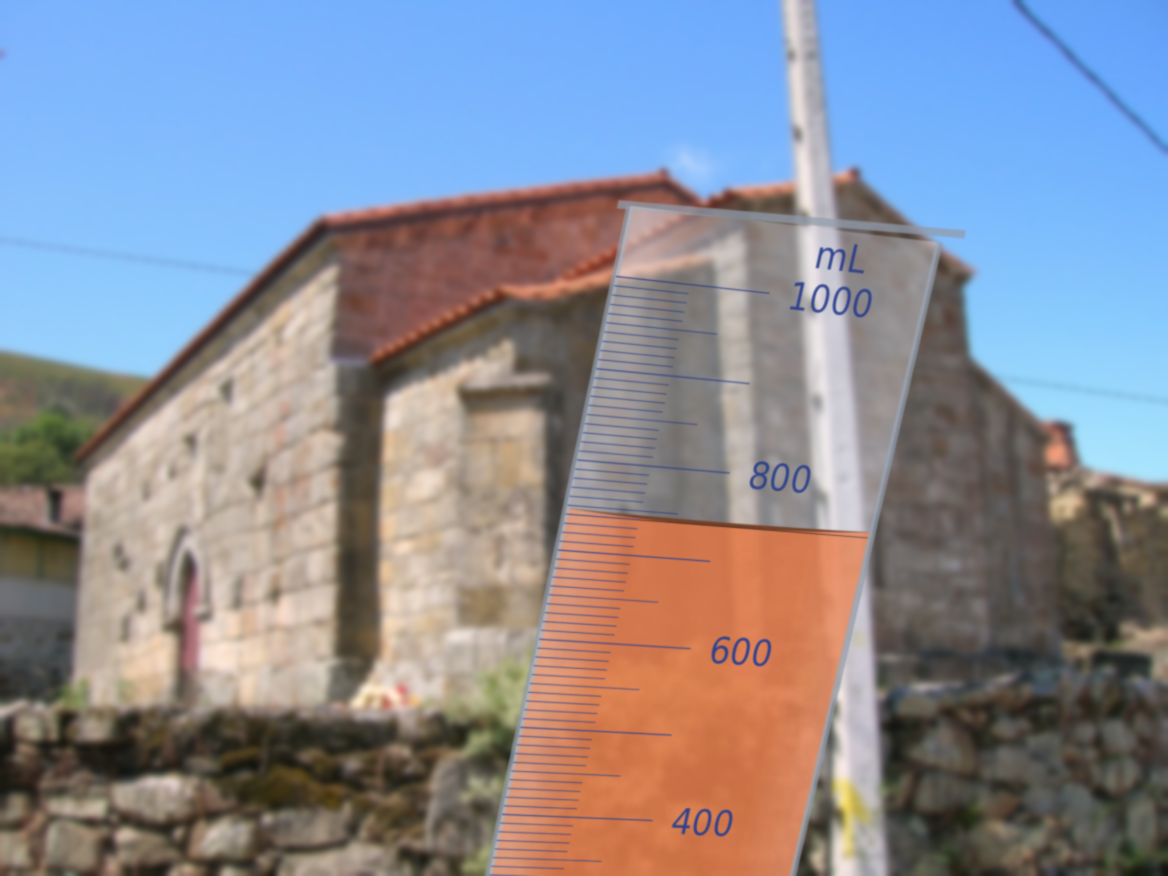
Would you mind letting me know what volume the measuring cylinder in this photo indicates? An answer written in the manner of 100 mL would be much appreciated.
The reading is 740 mL
